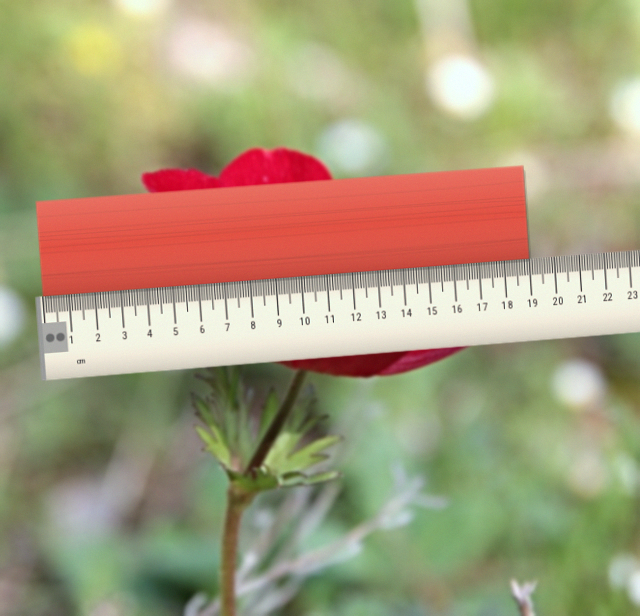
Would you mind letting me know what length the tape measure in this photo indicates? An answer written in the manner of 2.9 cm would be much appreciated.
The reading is 19 cm
